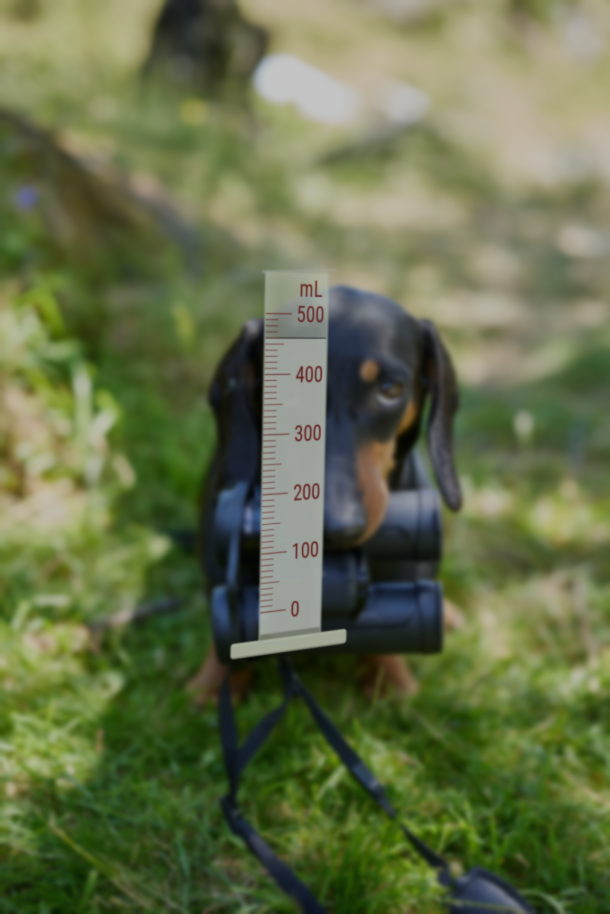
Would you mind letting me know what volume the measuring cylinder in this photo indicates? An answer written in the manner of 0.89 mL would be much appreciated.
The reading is 460 mL
